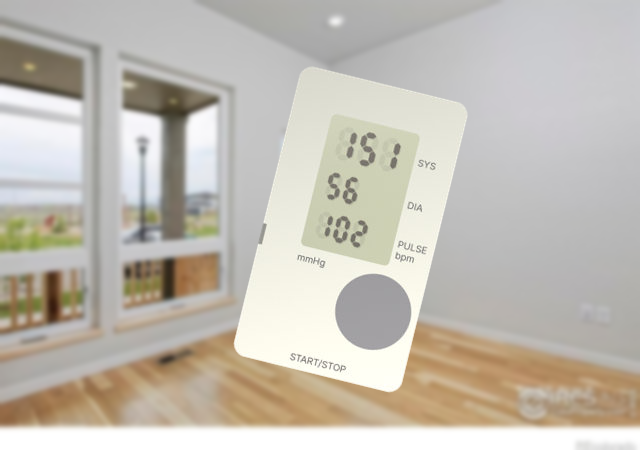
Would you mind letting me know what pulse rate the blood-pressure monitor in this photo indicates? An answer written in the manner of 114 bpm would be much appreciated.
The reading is 102 bpm
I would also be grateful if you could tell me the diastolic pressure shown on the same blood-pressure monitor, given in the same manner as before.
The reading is 56 mmHg
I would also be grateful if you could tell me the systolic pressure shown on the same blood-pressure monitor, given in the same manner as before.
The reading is 151 mmHg
